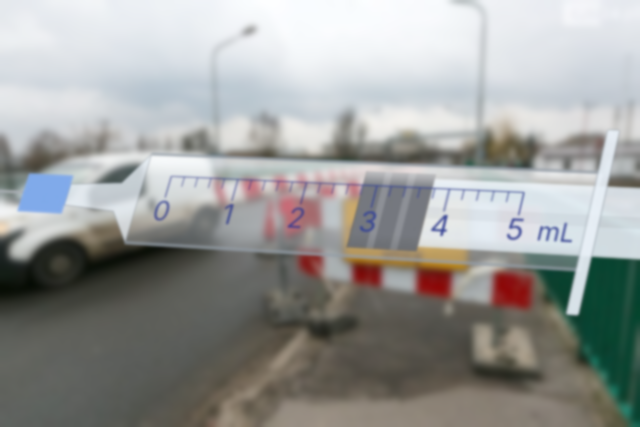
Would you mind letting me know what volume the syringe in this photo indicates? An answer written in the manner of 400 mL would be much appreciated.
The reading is 2.8 mL
